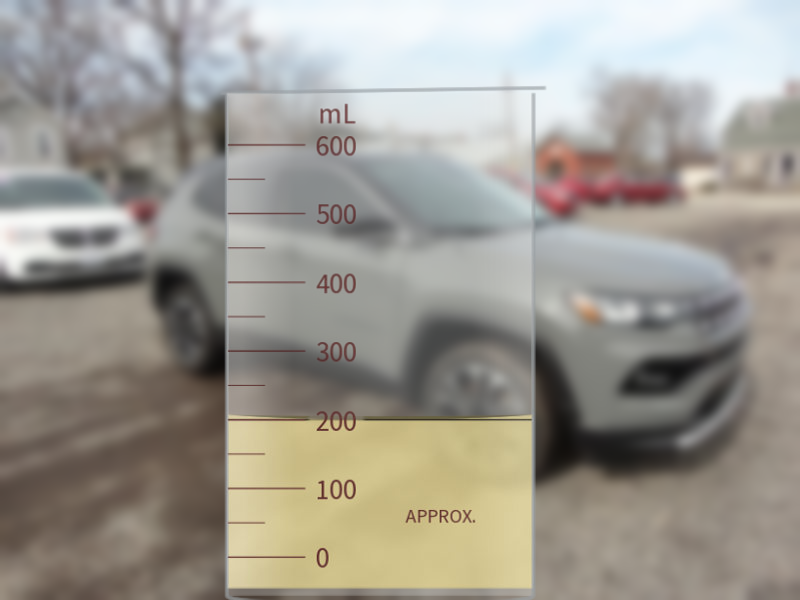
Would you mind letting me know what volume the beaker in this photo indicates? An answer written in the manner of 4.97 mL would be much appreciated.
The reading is 200 mL
